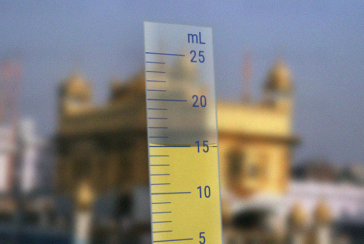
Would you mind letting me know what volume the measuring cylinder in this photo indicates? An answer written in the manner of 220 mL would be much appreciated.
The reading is 15 mL
